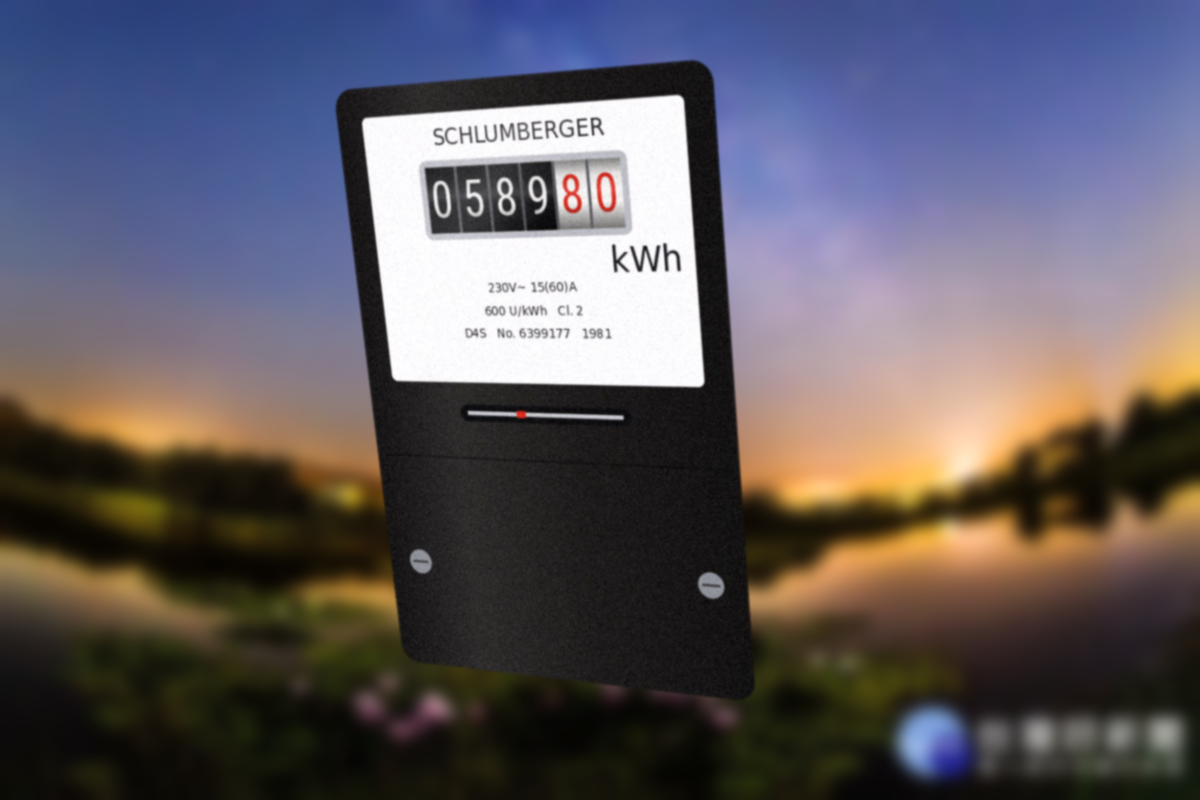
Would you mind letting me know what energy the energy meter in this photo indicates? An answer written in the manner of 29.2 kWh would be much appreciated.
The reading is 589.80 kWh
